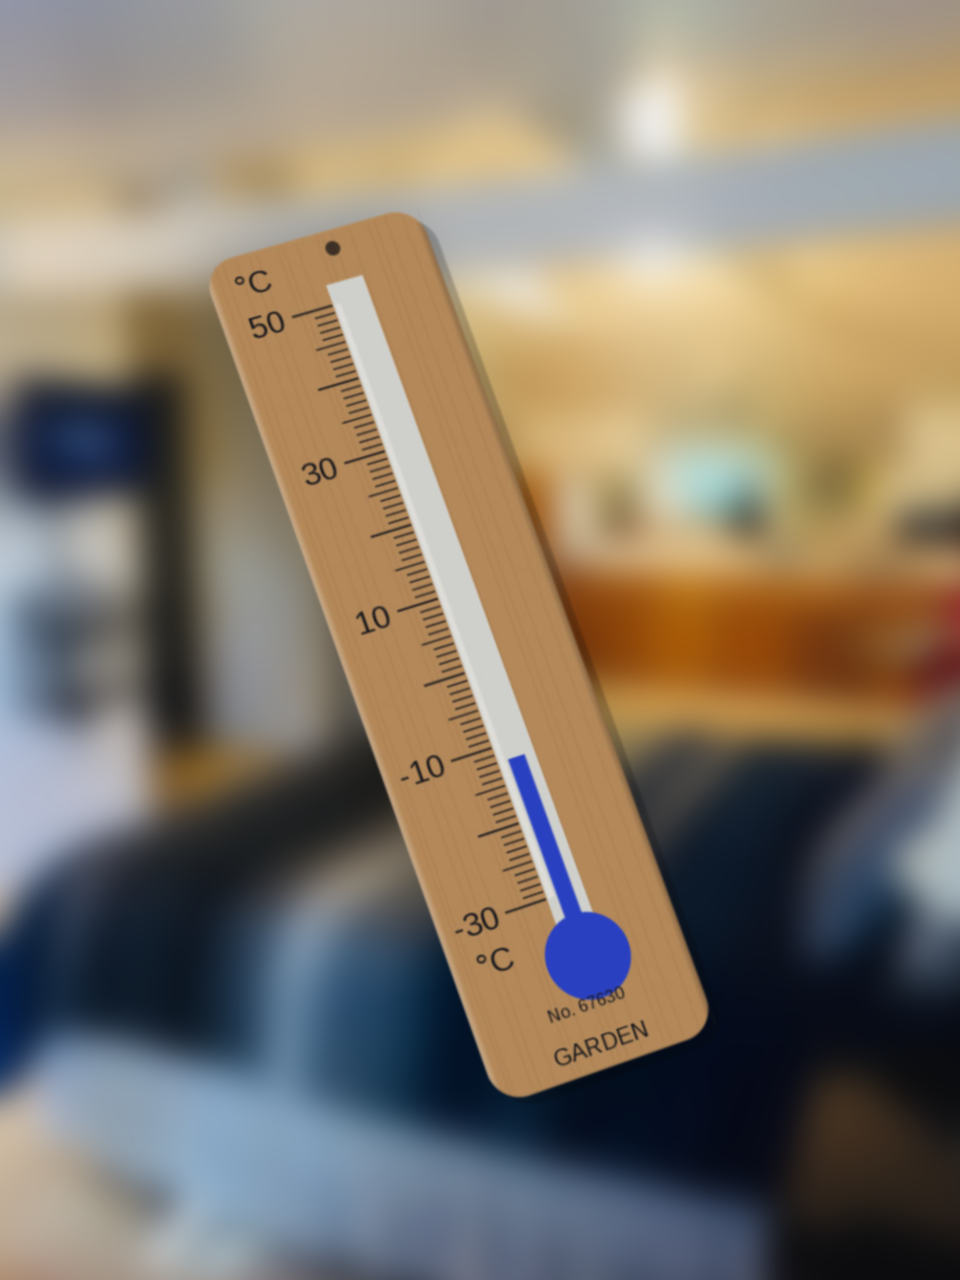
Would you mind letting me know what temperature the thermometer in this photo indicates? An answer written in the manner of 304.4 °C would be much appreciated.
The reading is -12 °C
